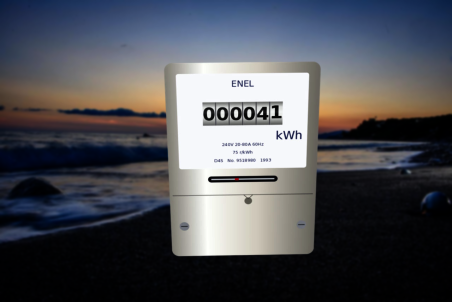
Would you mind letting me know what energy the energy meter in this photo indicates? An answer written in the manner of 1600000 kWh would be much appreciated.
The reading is 41 kWh
